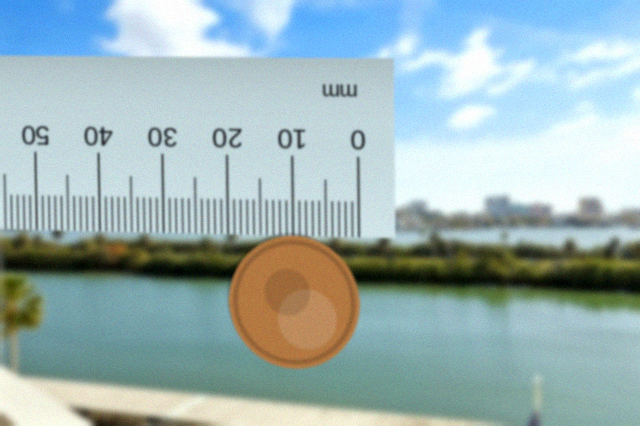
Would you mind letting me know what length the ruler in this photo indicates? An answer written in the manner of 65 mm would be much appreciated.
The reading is 20 mm
